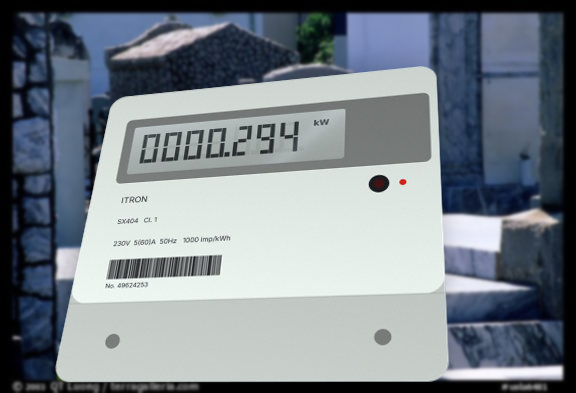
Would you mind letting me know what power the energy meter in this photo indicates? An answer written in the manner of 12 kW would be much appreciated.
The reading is 0.294 kW
